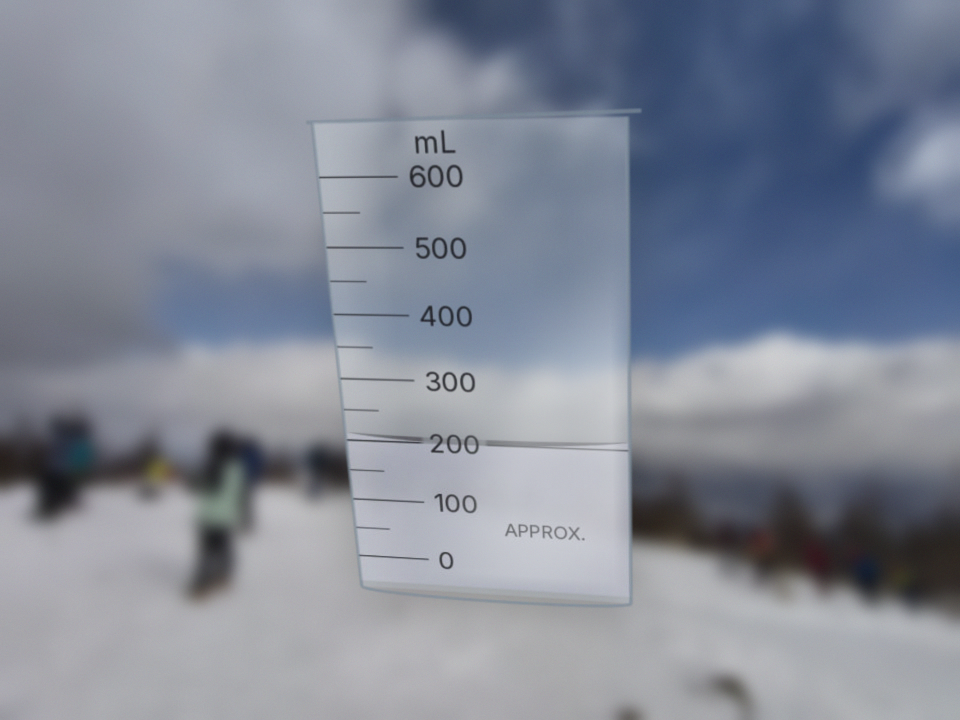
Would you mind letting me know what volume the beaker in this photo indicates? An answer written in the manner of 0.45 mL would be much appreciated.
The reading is 200 mL
